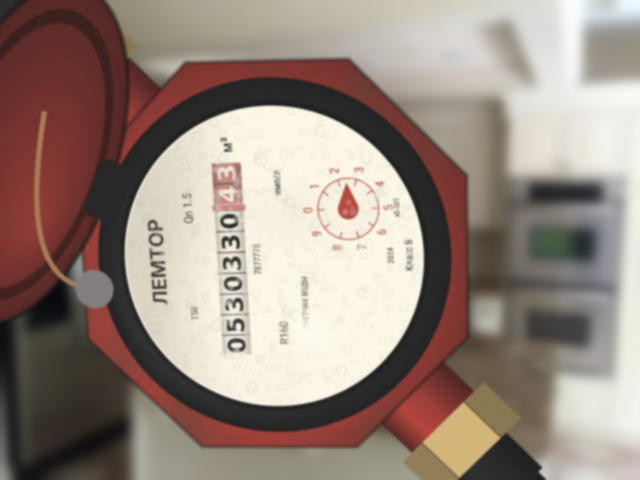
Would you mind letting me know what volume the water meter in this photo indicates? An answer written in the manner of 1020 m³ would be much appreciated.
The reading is 530330.432 m³
